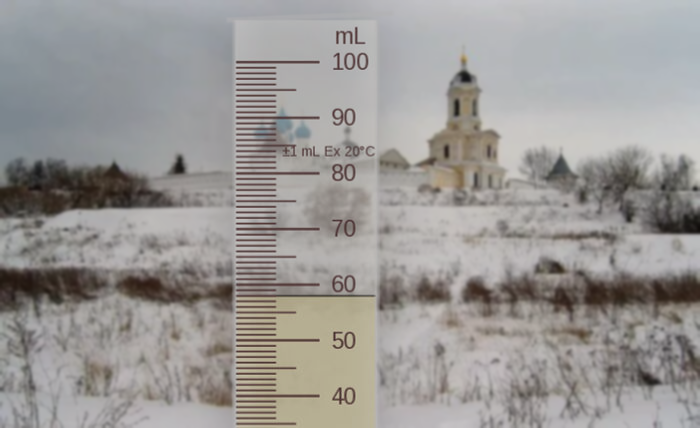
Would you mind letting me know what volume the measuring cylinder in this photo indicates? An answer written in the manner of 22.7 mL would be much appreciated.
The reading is 58 mL
